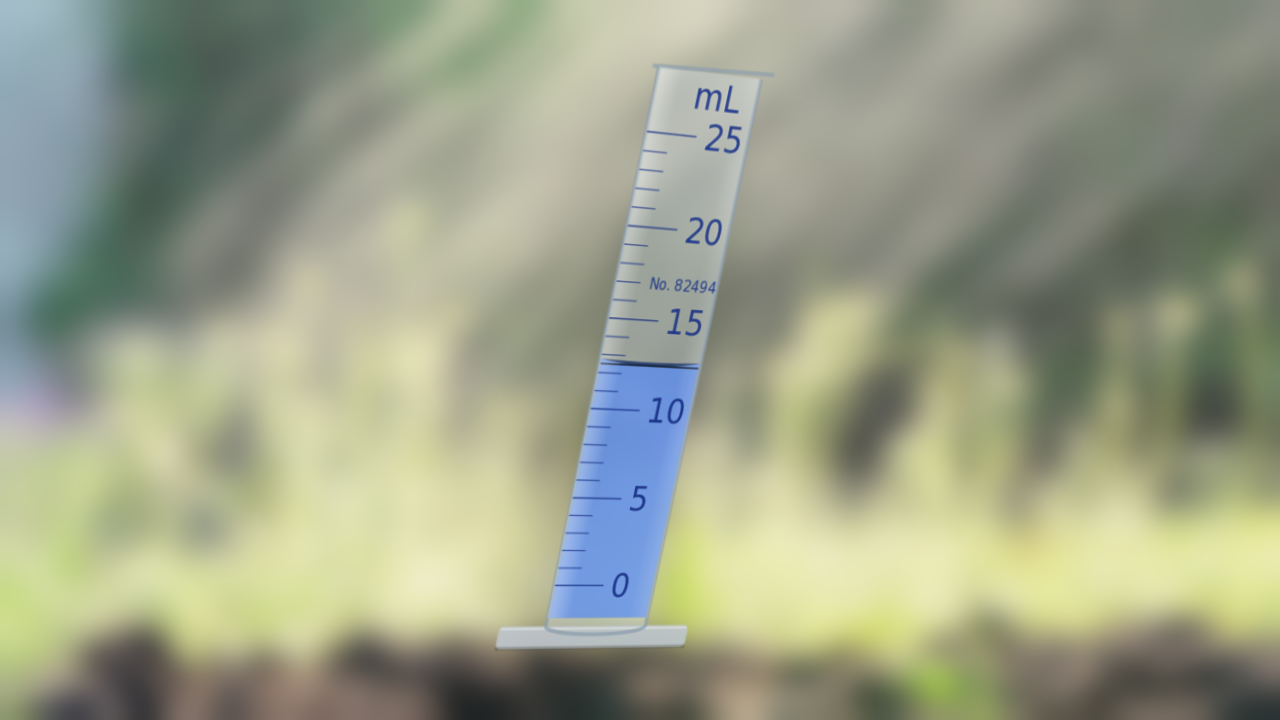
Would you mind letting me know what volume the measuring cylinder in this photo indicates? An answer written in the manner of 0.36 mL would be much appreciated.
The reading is 12.5 mL
